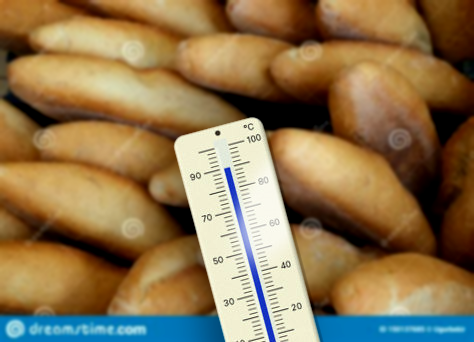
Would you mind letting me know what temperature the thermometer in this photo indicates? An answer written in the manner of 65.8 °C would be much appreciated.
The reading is 90 °C
